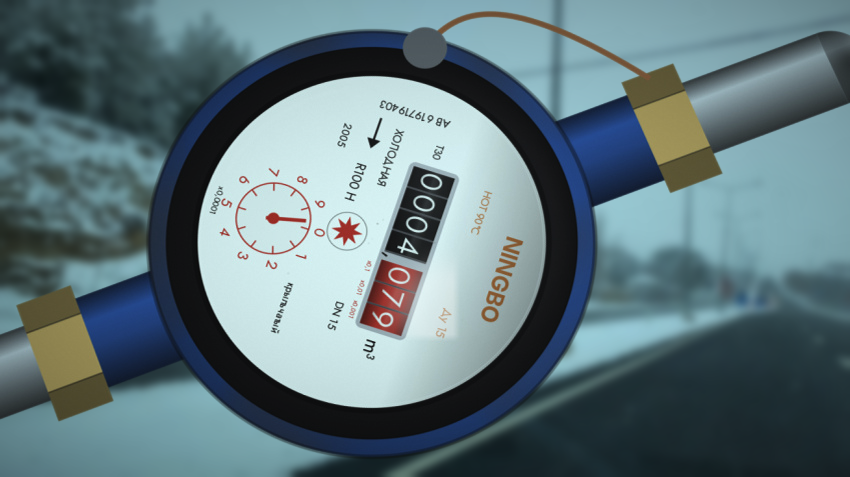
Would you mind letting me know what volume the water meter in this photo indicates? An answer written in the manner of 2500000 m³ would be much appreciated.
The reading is 4.0789 m³
